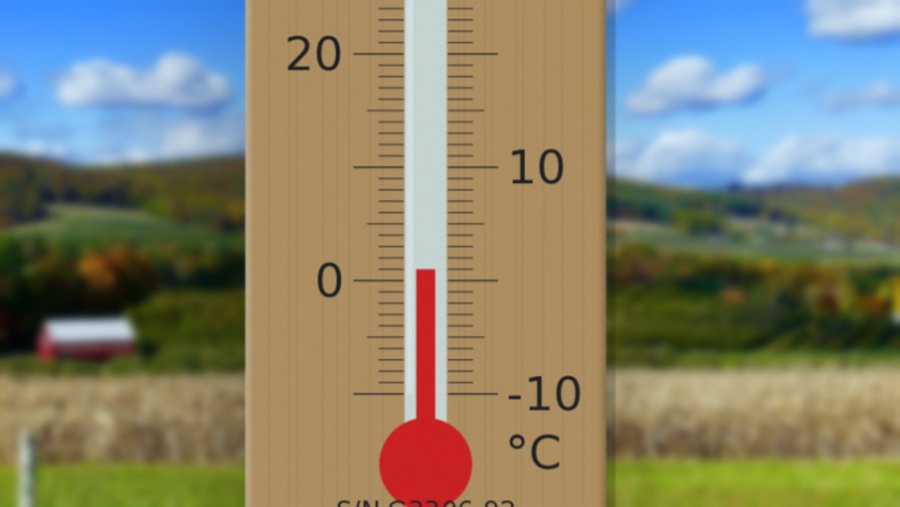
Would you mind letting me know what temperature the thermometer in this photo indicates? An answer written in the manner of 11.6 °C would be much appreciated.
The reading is 1 °C
